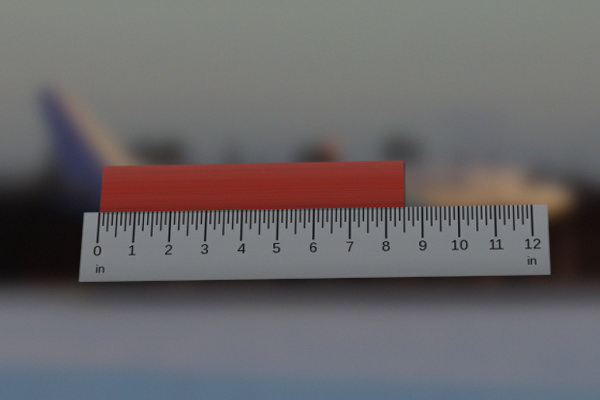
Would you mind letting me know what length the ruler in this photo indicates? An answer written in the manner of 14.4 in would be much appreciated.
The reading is 8.5 in
